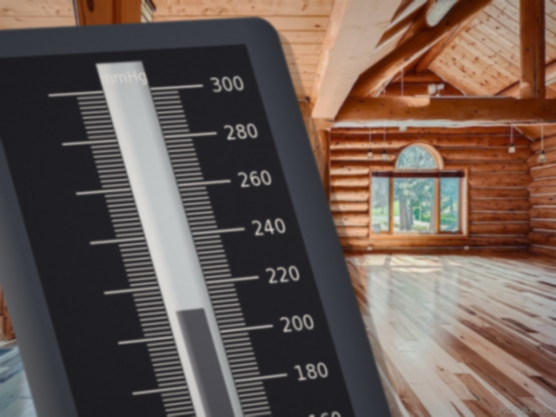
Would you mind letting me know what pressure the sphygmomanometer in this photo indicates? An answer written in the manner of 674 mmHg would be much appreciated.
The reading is 210 mmHg
